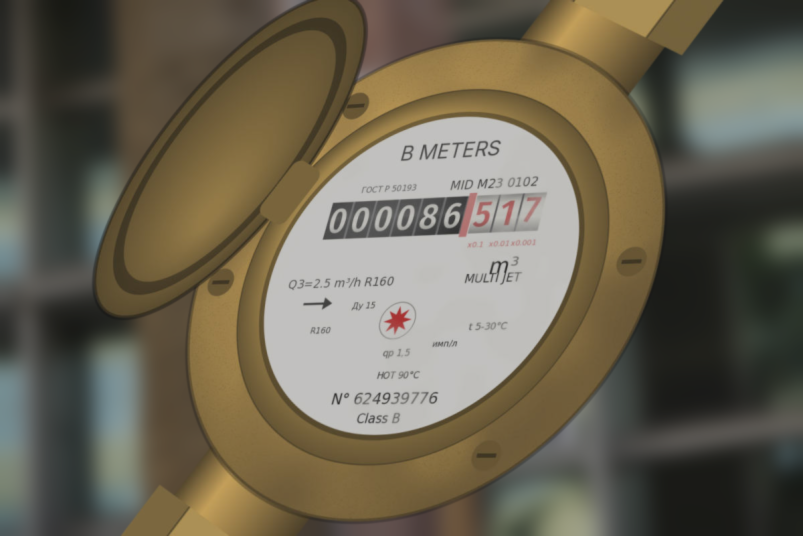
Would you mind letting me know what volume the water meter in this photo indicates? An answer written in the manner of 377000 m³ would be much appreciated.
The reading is 86.517 m³
